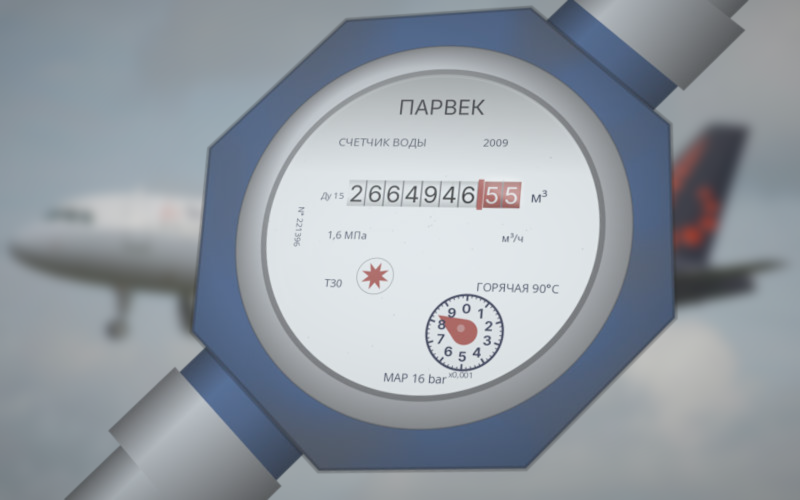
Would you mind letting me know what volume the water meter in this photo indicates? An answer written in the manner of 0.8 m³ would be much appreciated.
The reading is 2664946.558 m³
